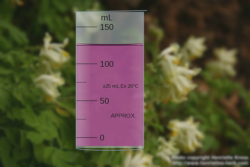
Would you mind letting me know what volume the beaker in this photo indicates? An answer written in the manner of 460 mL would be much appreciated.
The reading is 125 mL
